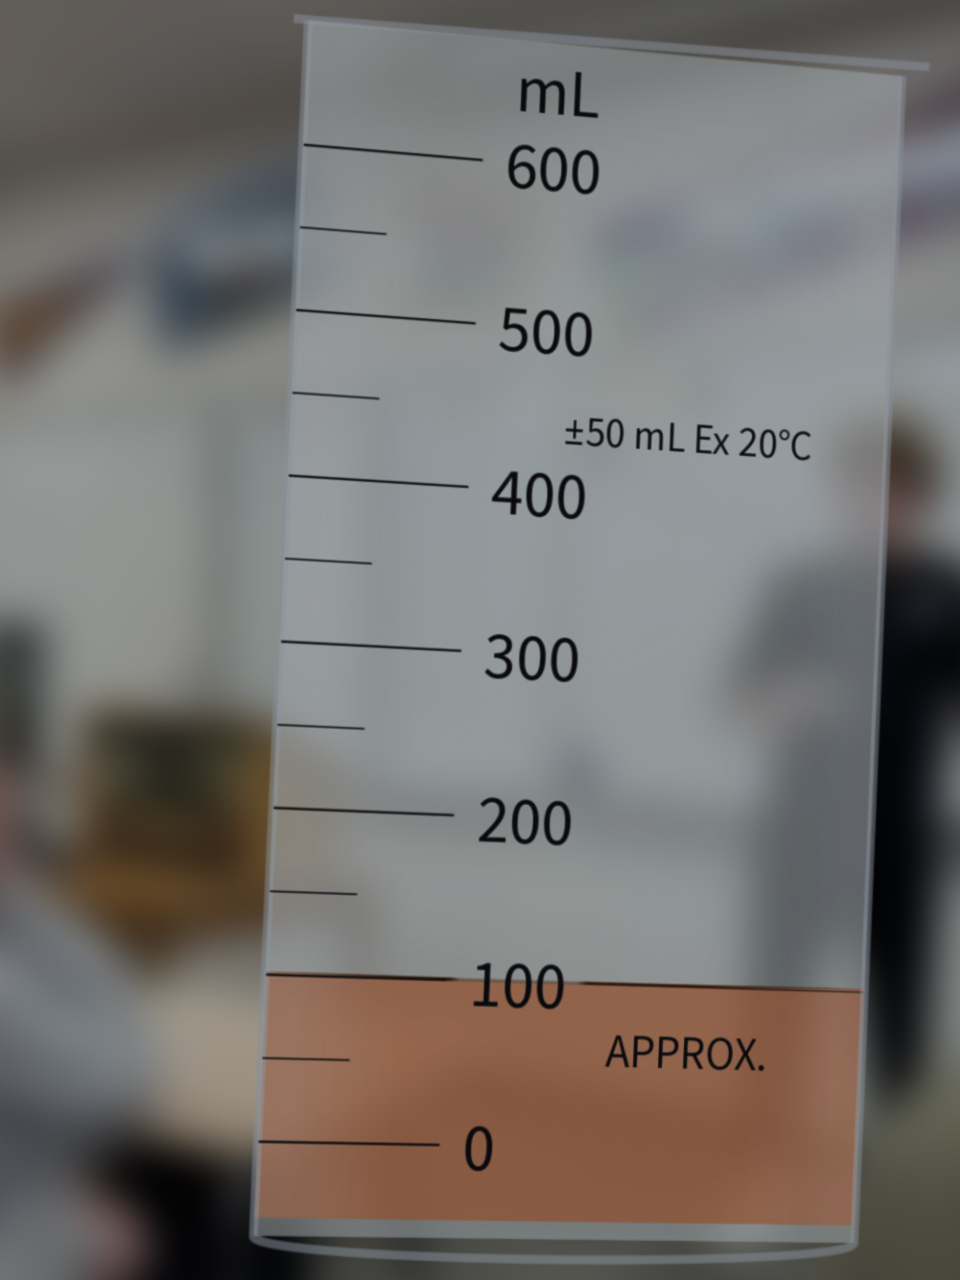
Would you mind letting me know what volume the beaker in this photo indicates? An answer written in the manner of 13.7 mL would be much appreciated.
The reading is 100 mL
